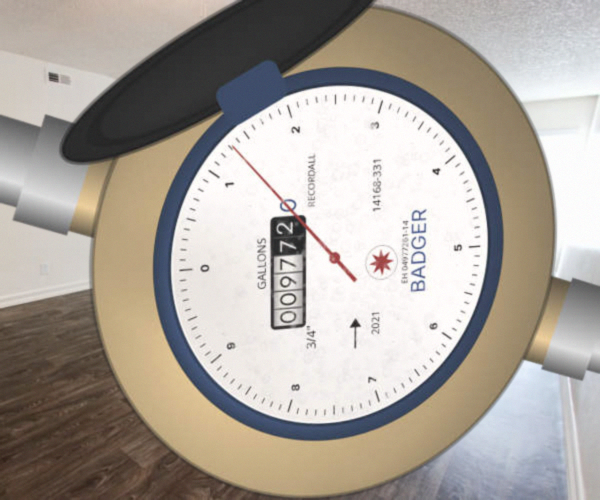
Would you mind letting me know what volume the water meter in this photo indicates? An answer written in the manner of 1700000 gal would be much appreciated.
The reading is 97721.3 gal
